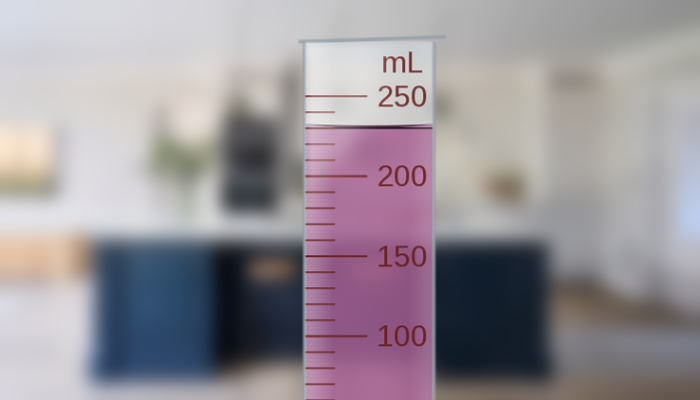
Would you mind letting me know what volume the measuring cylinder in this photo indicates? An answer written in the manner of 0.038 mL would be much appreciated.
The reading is 230 mL
